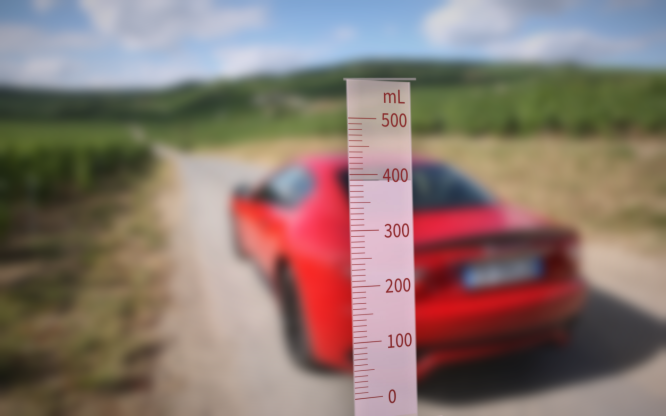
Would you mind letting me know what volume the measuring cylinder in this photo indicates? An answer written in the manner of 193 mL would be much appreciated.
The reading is 390 mL
